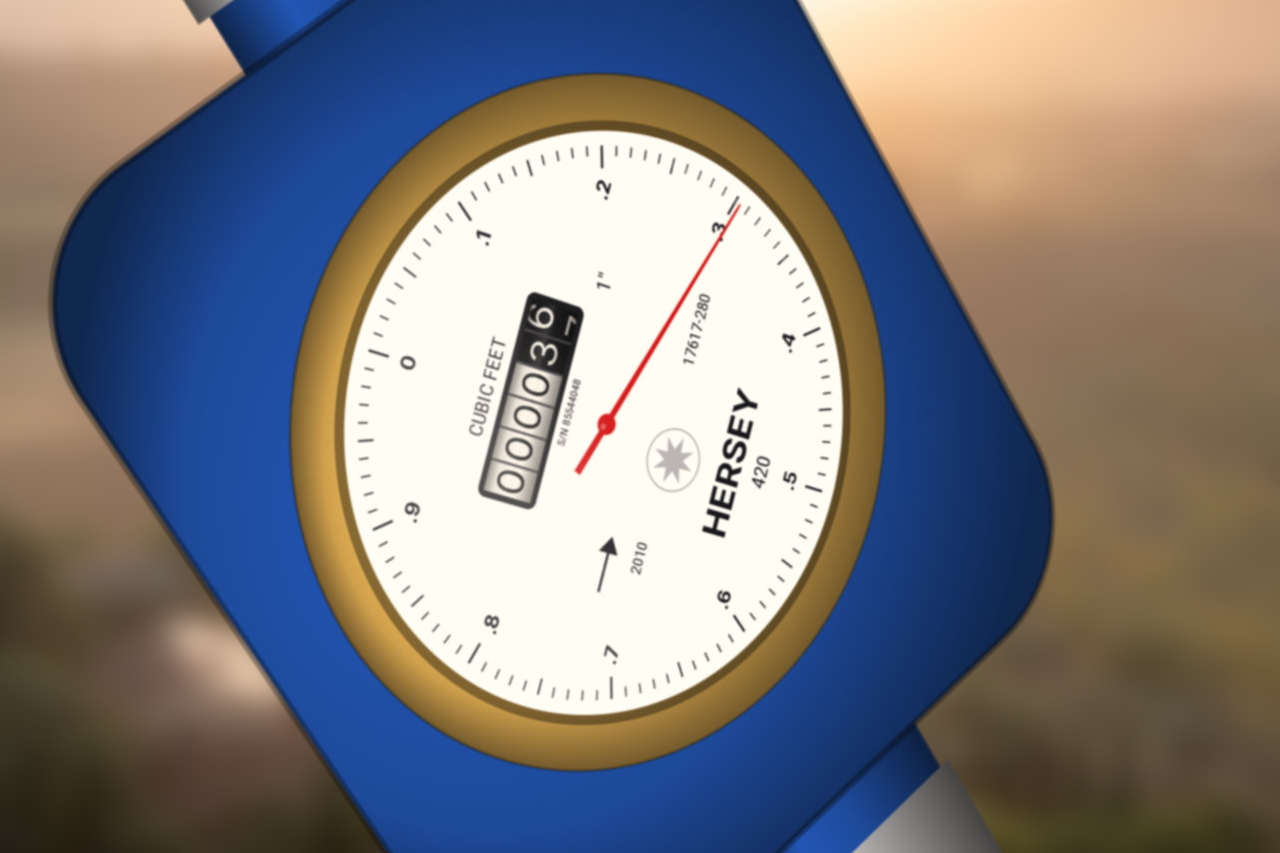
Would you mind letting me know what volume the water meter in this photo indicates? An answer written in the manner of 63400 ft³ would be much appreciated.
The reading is 36.30 ft³
